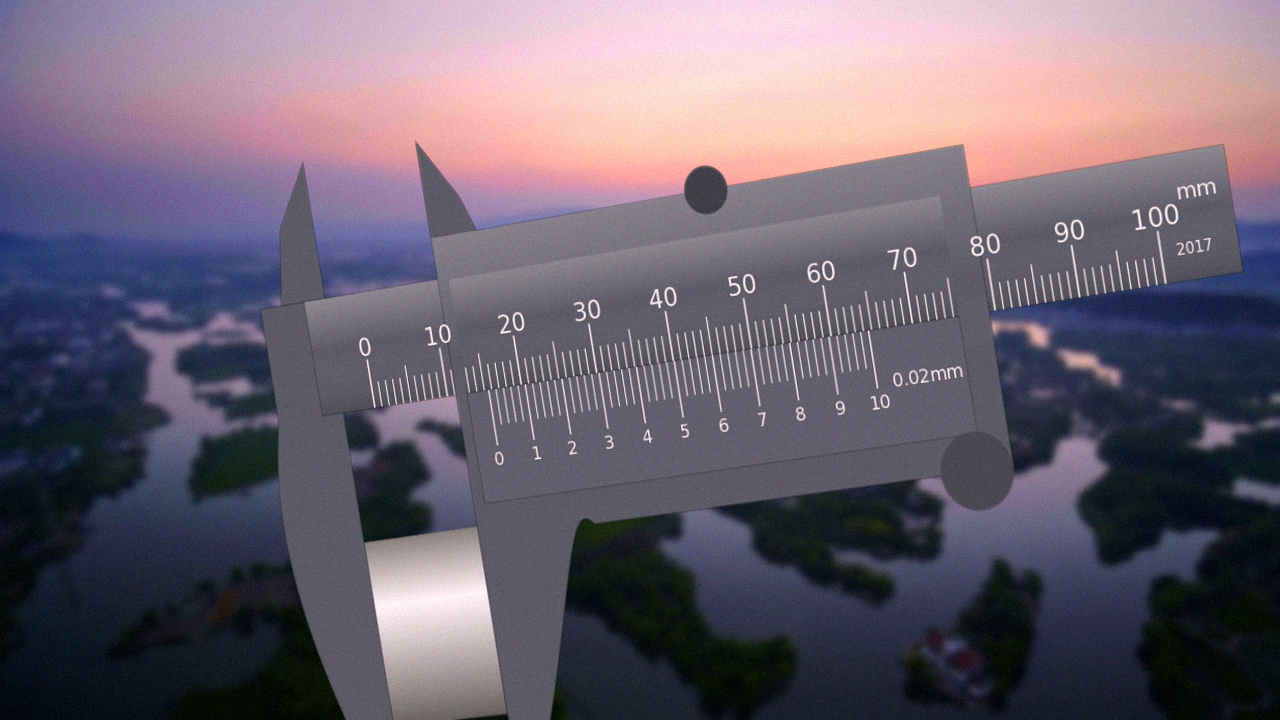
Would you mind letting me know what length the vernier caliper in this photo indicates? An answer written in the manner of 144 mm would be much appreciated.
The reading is 15.6 mm
